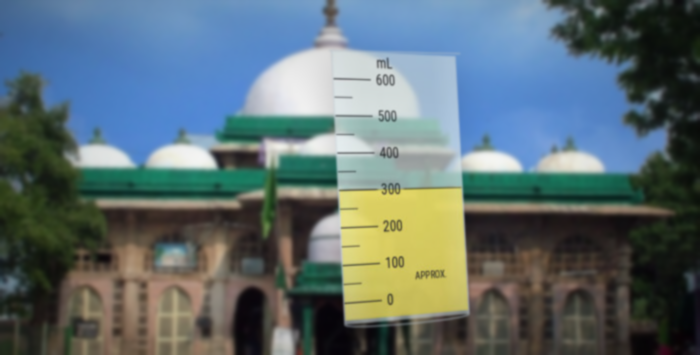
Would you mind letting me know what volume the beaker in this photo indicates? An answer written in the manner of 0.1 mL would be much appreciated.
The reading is 300 mL
